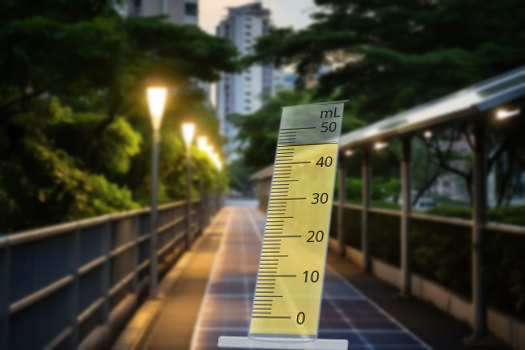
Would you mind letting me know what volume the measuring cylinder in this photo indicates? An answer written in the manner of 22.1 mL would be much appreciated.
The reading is 45 mL
